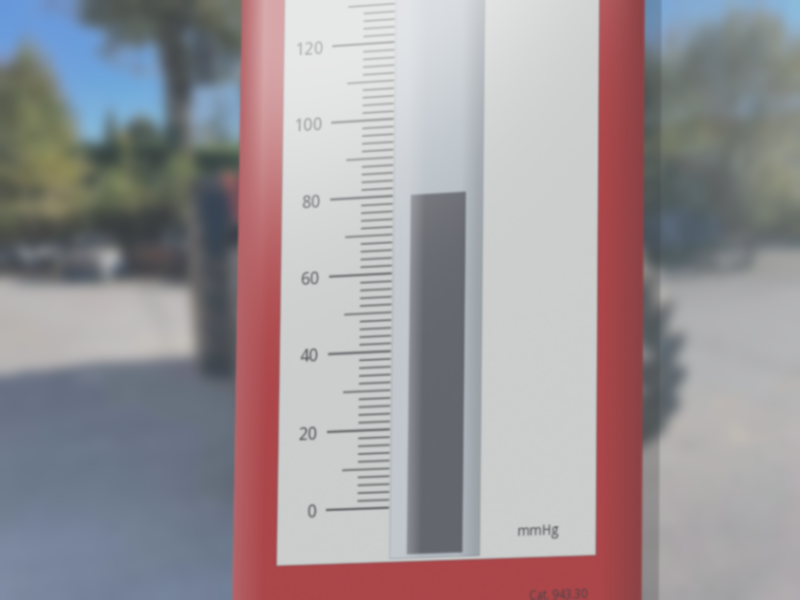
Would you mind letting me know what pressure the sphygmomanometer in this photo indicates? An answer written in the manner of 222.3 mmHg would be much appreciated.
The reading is 80 mmHg
